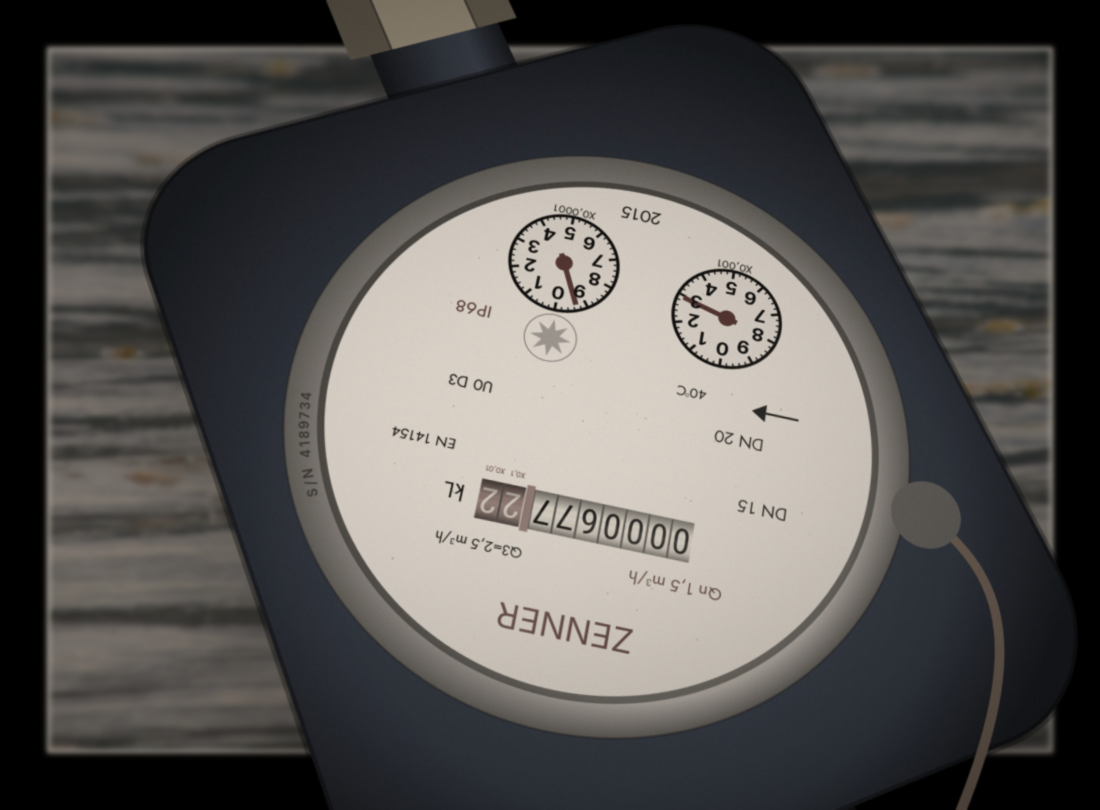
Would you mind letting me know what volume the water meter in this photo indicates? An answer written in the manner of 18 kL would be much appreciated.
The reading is 677.2229 kL
